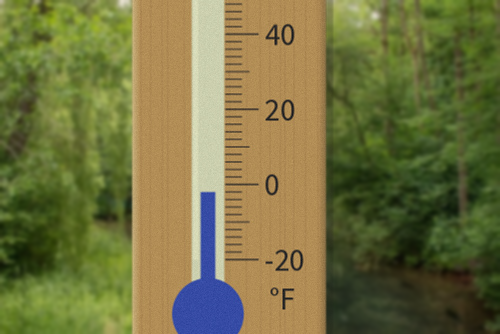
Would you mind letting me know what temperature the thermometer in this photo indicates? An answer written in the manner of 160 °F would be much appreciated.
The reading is -2 °F
